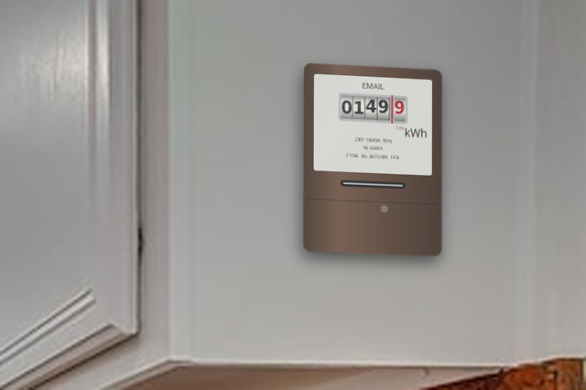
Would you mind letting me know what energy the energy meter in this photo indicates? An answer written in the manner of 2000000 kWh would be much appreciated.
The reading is 149.9 kWh
